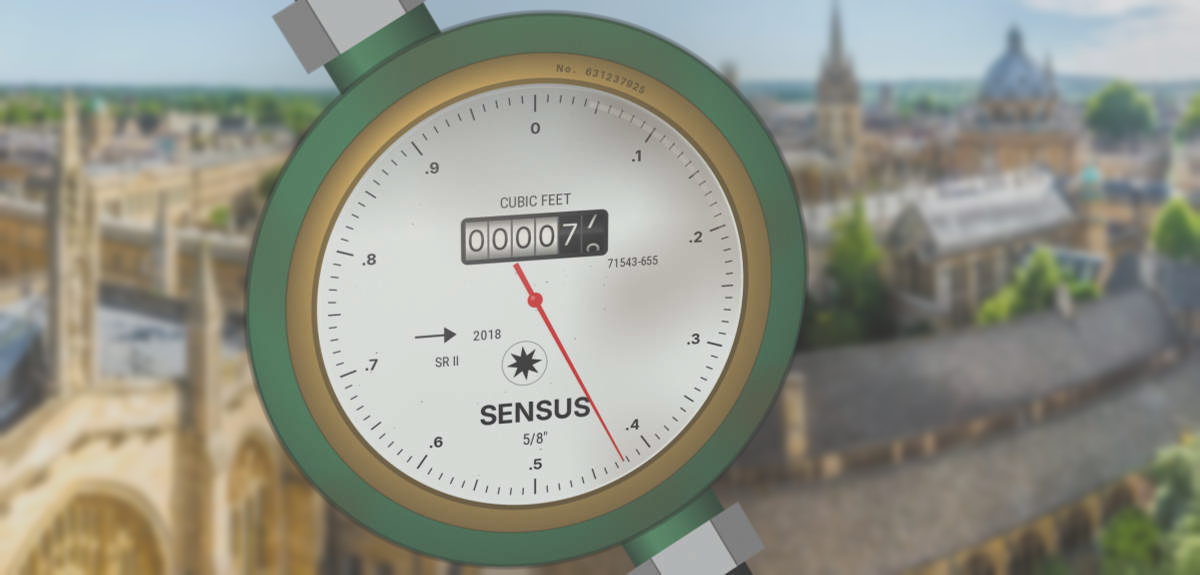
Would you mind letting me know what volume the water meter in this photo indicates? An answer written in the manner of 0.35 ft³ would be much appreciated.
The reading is 77.42 ft³
